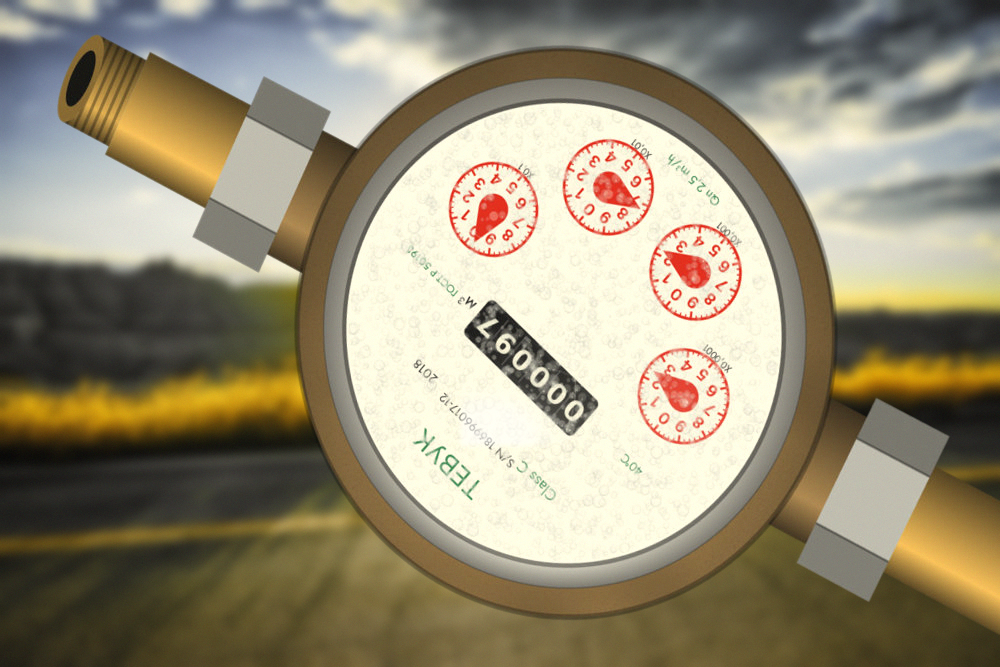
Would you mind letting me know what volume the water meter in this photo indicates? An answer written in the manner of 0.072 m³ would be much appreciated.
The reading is 96.9722 m³
